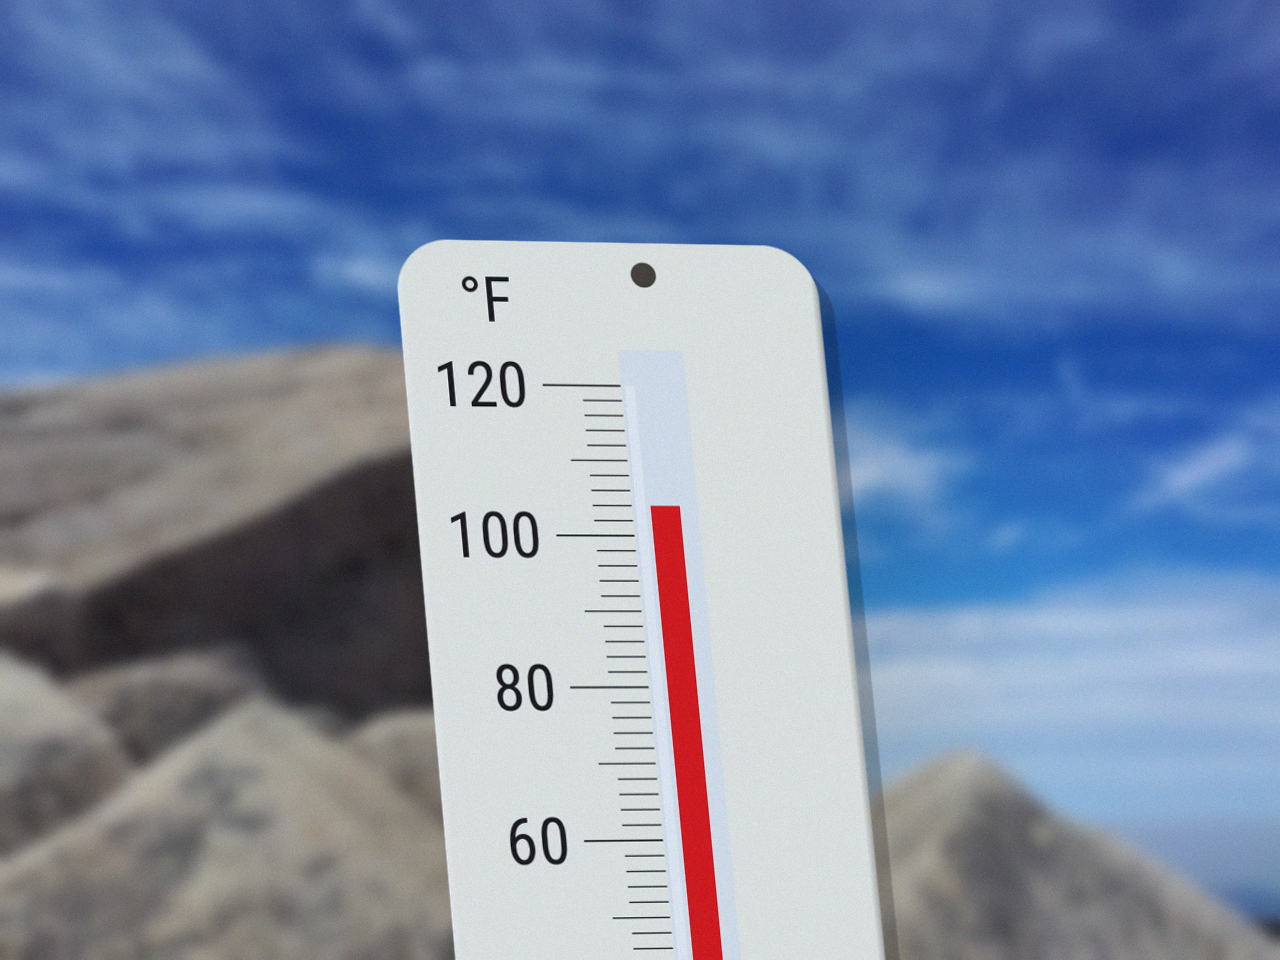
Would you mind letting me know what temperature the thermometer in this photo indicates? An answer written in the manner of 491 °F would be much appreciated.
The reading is 104 °F
